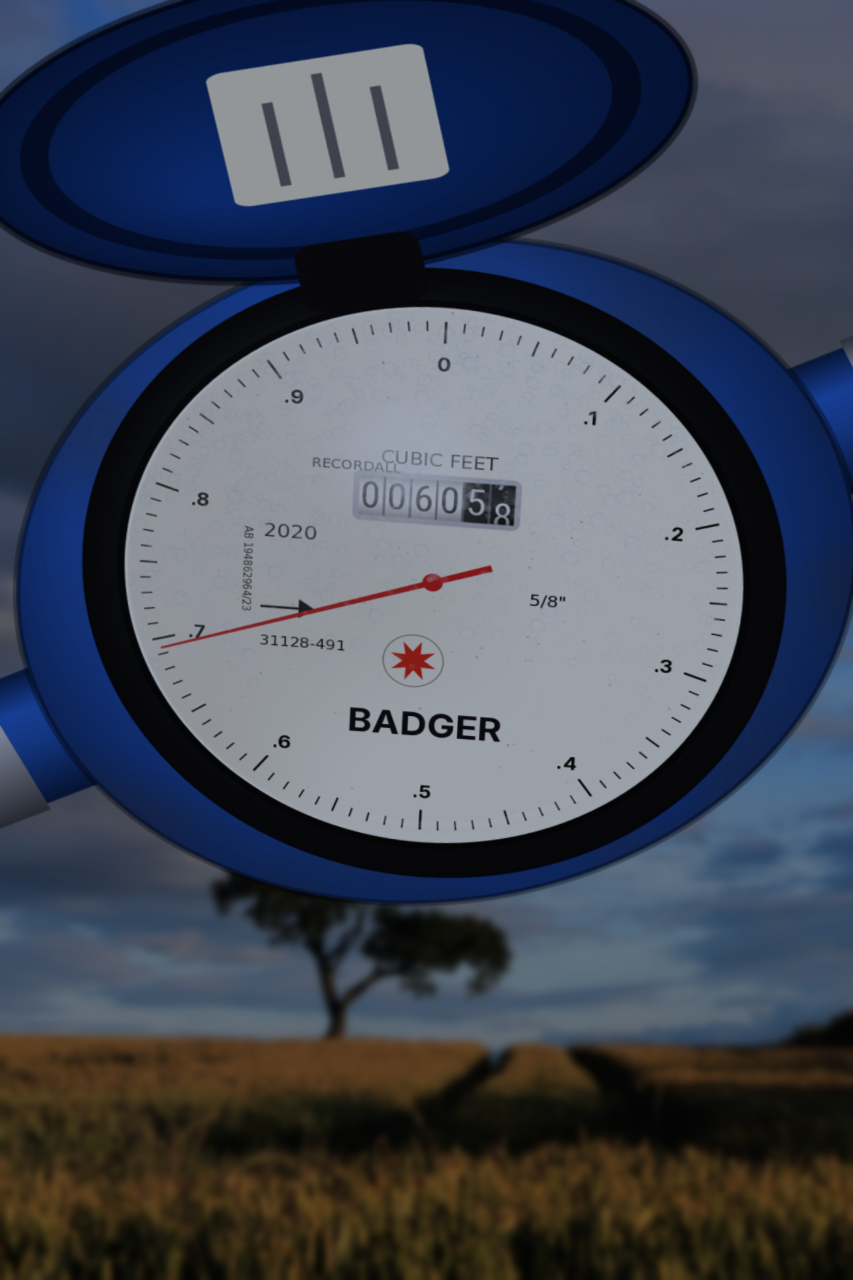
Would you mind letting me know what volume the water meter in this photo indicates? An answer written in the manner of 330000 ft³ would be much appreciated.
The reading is 6057.69 ft³
